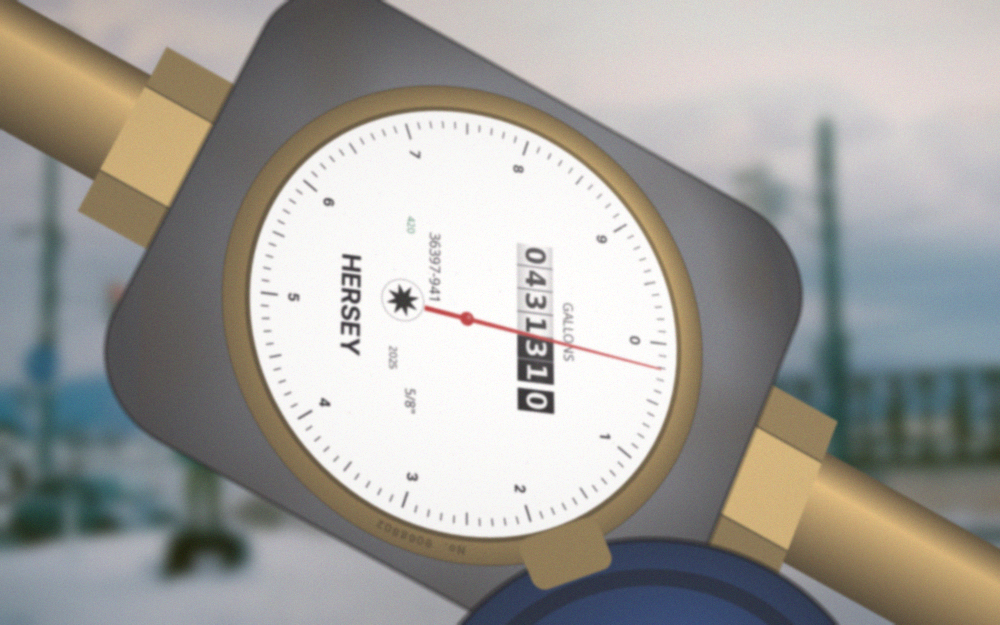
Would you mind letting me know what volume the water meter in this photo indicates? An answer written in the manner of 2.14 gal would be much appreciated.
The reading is 431310.2 gal
